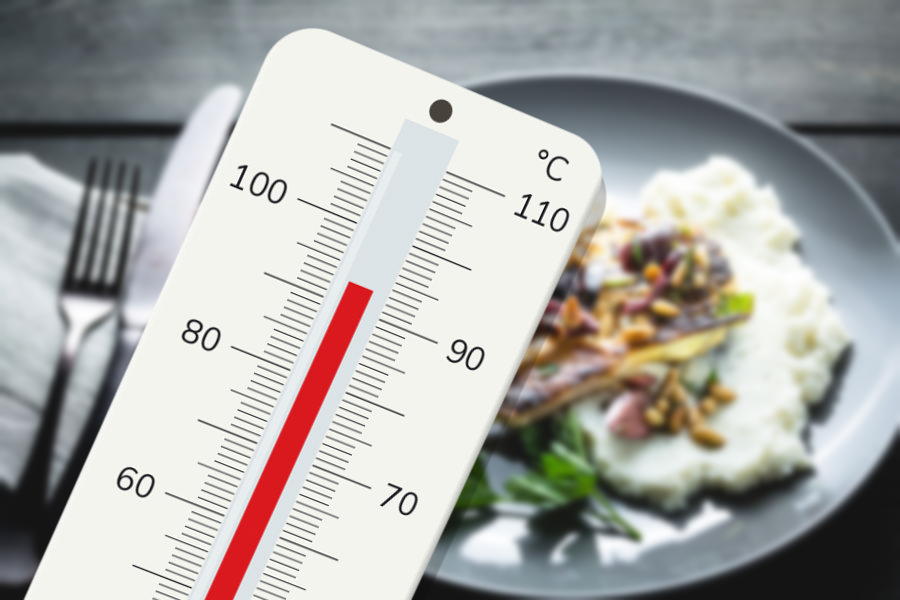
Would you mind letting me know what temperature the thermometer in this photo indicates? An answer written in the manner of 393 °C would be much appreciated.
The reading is 93 °C
